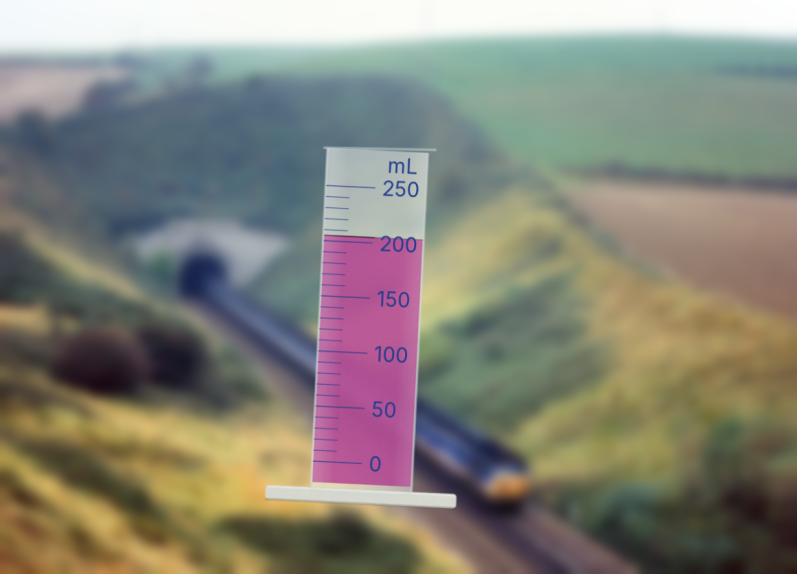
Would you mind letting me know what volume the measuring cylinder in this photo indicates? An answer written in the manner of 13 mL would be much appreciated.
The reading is 205 mL
